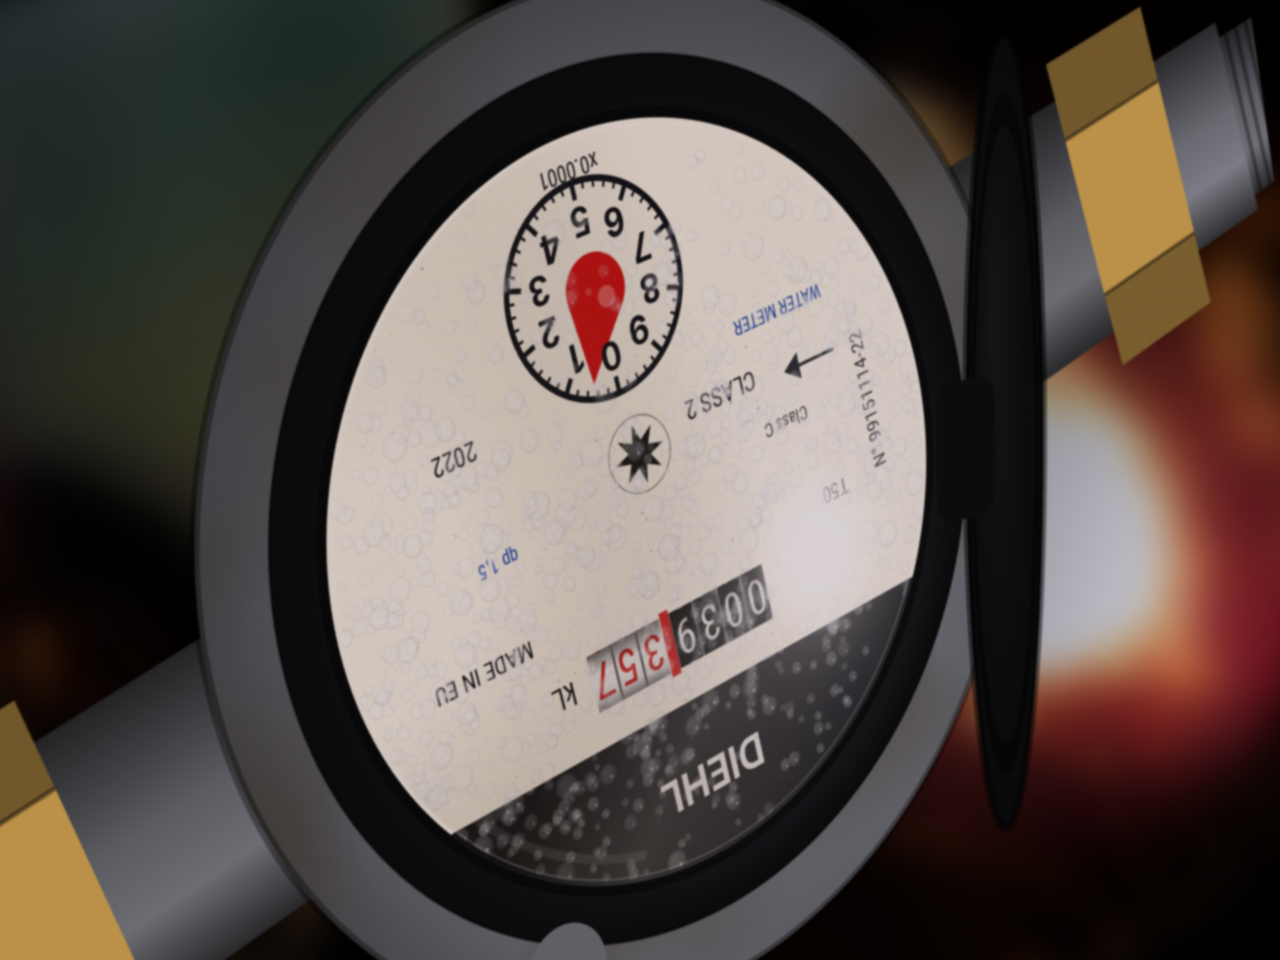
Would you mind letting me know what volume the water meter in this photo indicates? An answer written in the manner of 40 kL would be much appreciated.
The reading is 39.3570 kL
